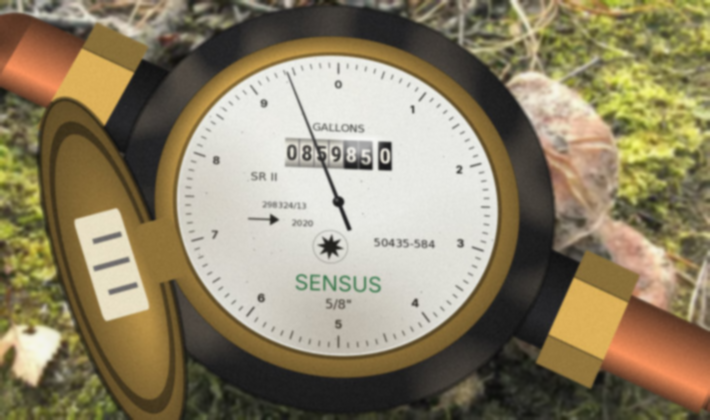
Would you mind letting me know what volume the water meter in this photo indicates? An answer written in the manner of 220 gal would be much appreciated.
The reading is 859849.4 gal
